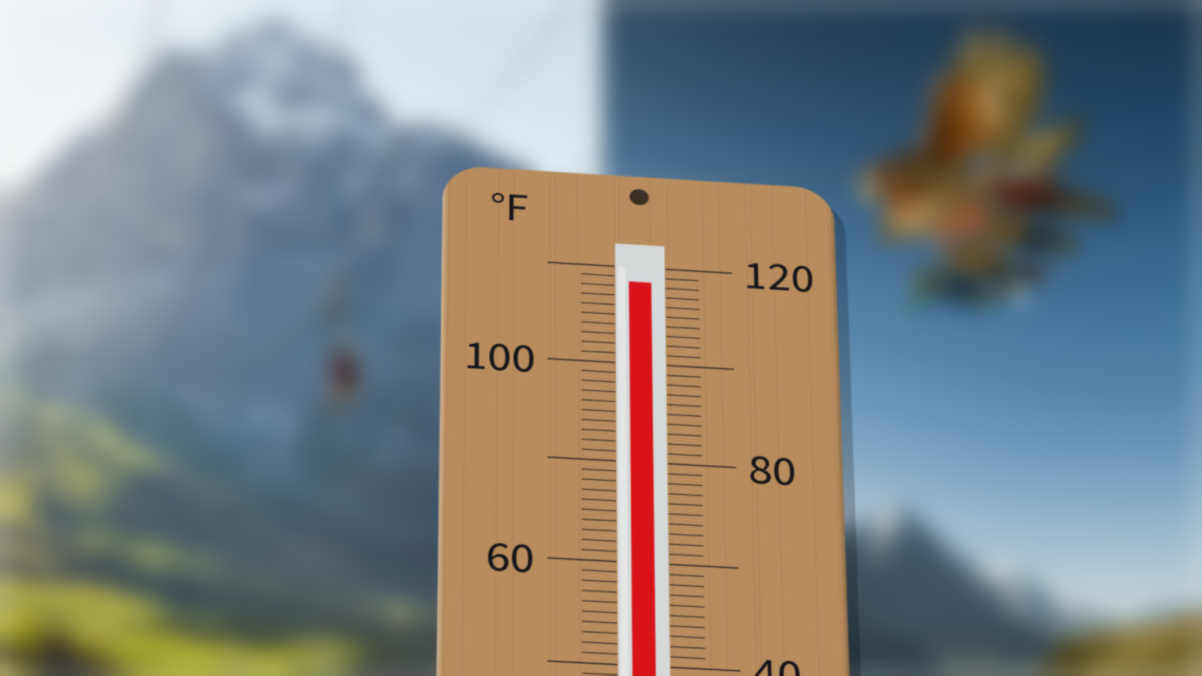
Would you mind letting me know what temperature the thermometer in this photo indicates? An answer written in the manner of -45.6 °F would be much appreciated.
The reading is 117 °F
